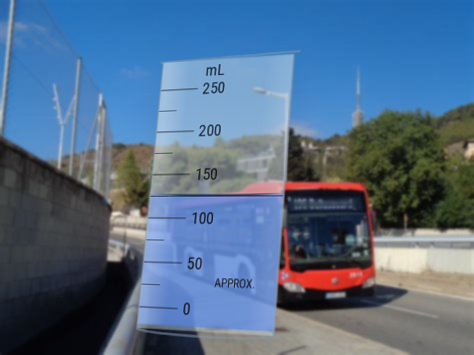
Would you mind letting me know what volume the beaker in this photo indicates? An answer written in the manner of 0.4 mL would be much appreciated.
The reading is 125 mL
